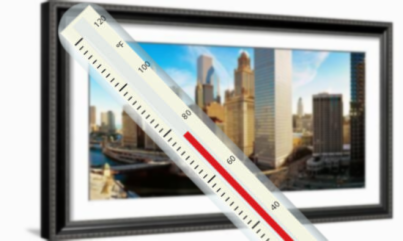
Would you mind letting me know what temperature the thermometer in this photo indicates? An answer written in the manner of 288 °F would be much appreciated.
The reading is 76 °F
